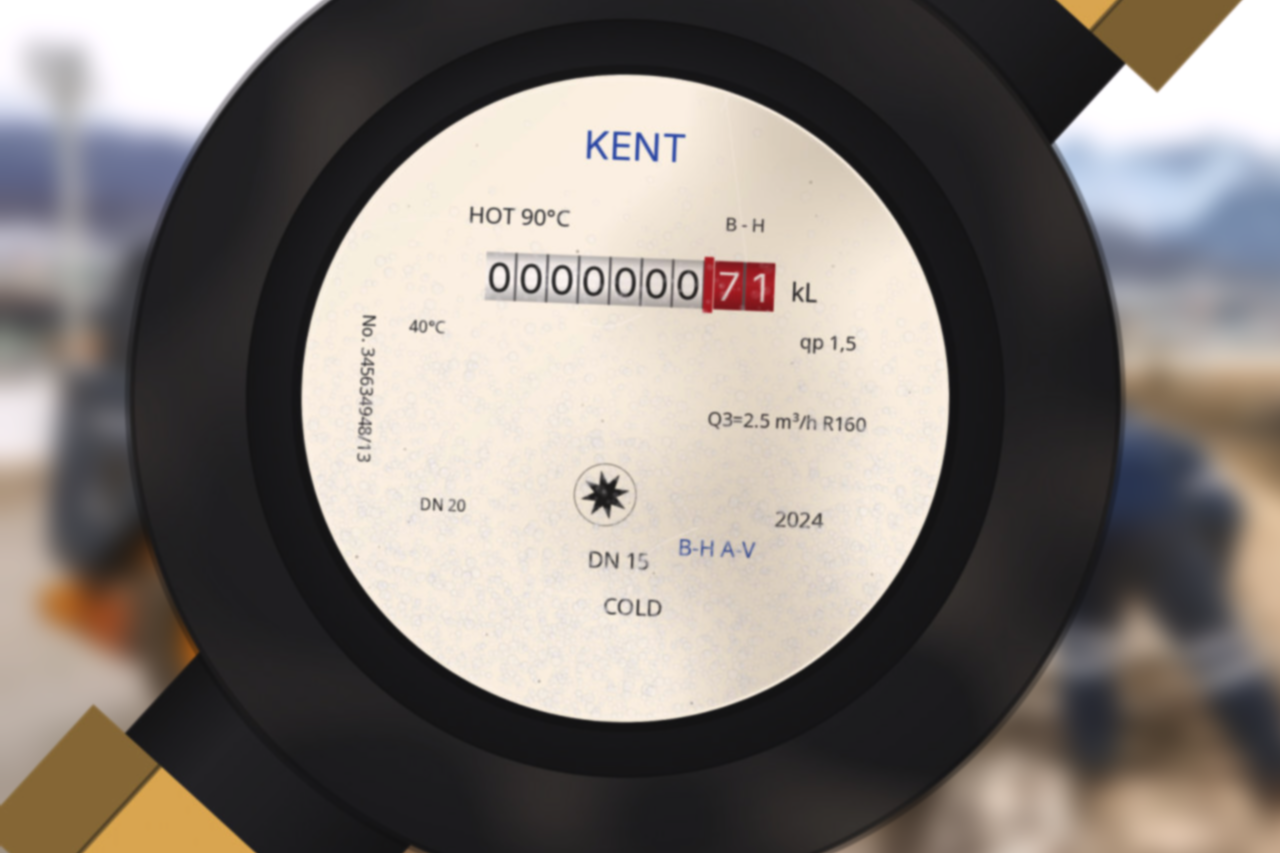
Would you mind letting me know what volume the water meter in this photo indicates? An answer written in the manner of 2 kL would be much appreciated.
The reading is 0.71 kL
